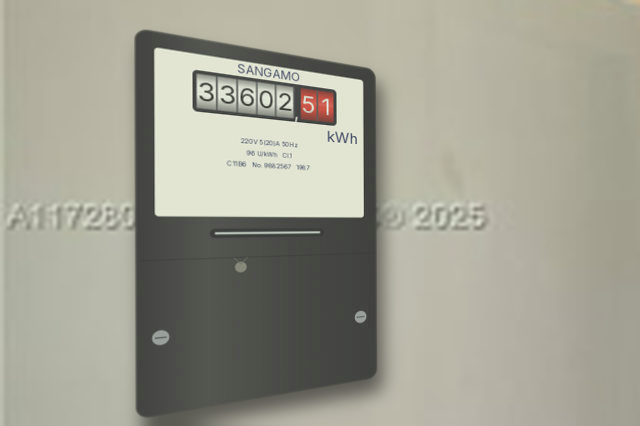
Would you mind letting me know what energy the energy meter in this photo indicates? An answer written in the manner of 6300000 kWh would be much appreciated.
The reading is 33602.51 kWh
